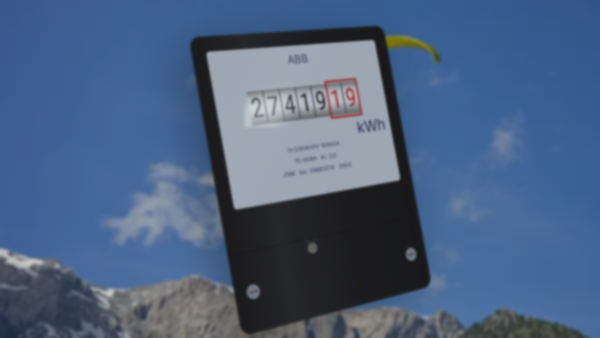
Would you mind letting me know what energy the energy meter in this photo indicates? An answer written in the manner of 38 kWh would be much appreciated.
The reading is 27419.19 kWh
